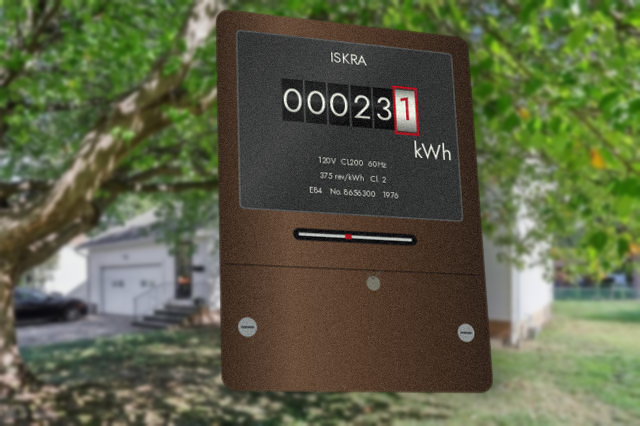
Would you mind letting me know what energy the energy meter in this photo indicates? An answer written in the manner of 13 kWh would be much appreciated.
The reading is 23.1 kWh
